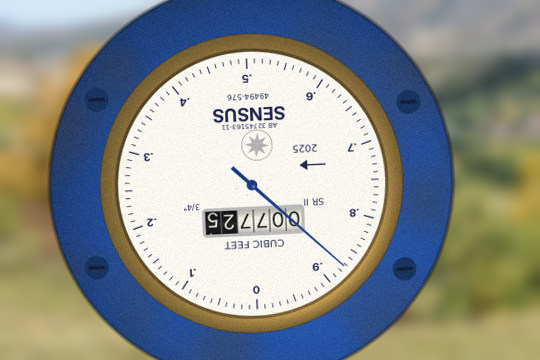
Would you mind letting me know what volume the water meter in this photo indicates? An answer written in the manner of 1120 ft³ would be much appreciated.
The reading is 7724.87 ft³
